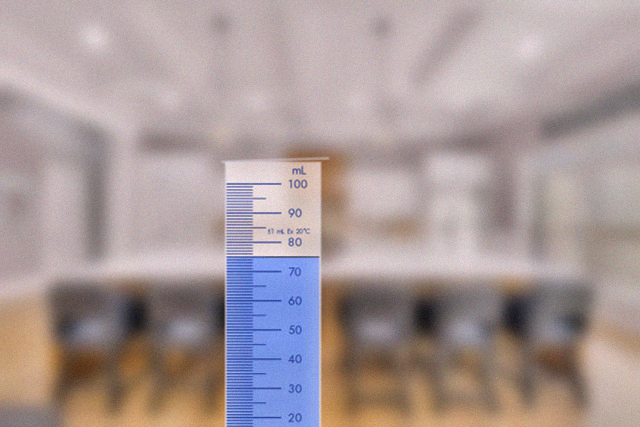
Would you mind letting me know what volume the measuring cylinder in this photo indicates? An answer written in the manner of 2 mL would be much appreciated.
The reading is 75 mL
